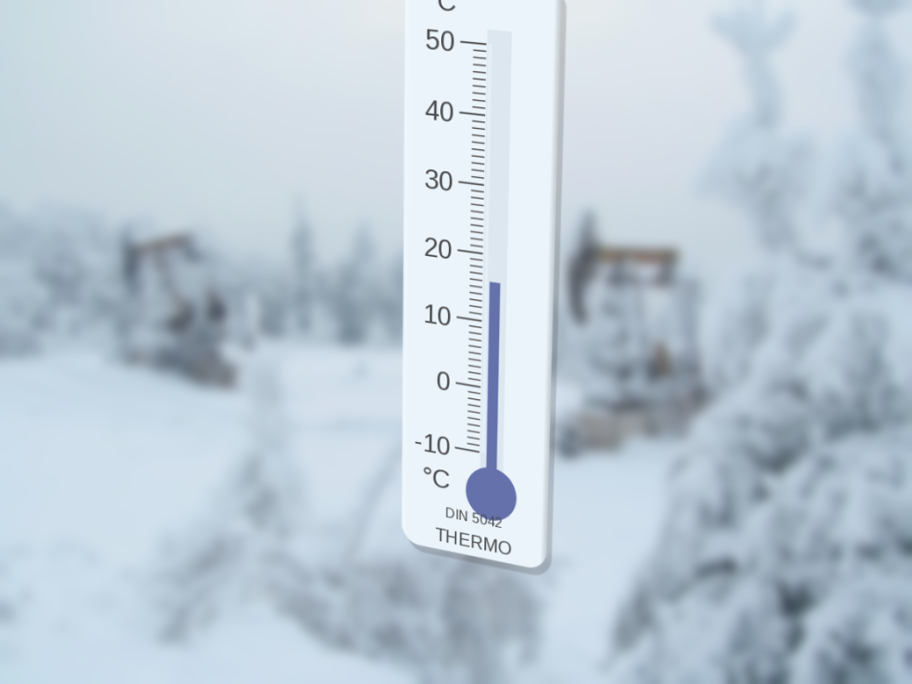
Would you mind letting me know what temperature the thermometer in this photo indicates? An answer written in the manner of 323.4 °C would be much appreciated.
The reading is 16 °C
